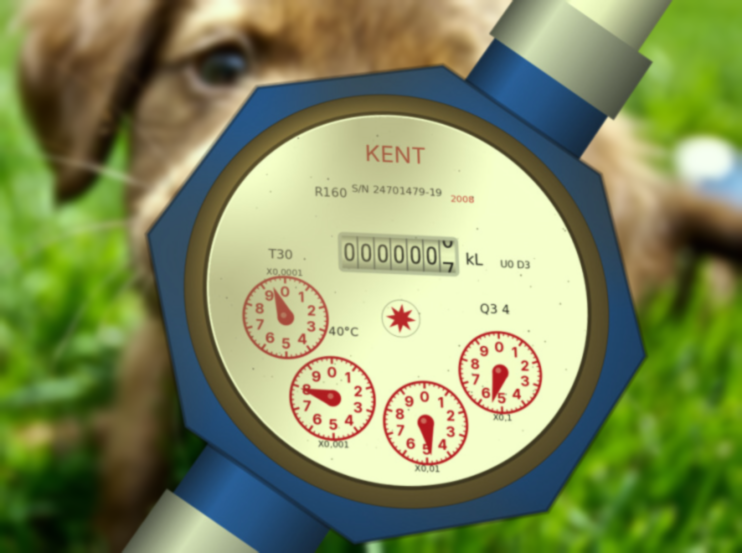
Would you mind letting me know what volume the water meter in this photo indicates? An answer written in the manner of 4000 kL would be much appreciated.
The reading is 6.5479 kL
